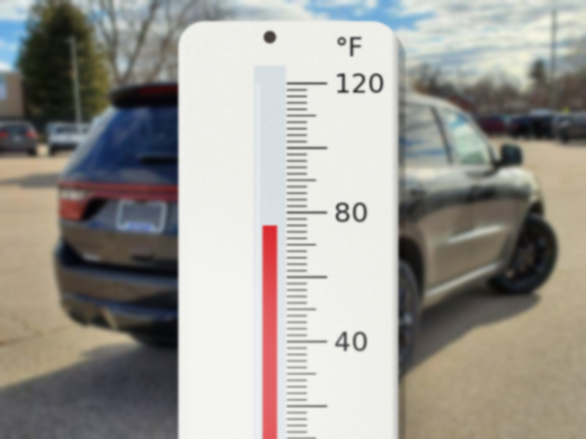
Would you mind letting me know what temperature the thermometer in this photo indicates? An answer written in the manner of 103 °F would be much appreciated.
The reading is 76 °F
